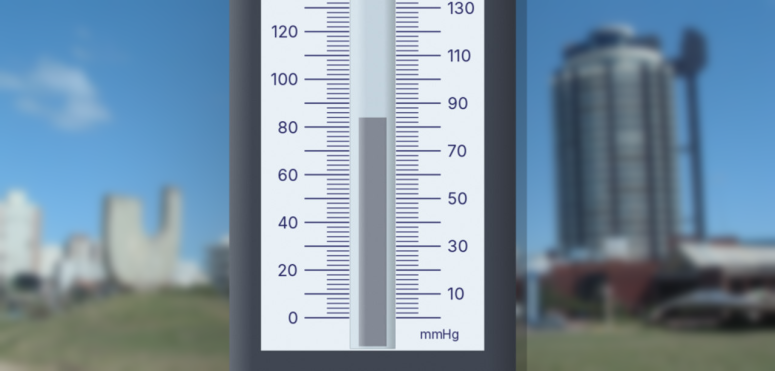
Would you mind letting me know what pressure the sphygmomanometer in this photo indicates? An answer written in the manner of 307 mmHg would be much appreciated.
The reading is 84 mmHg
